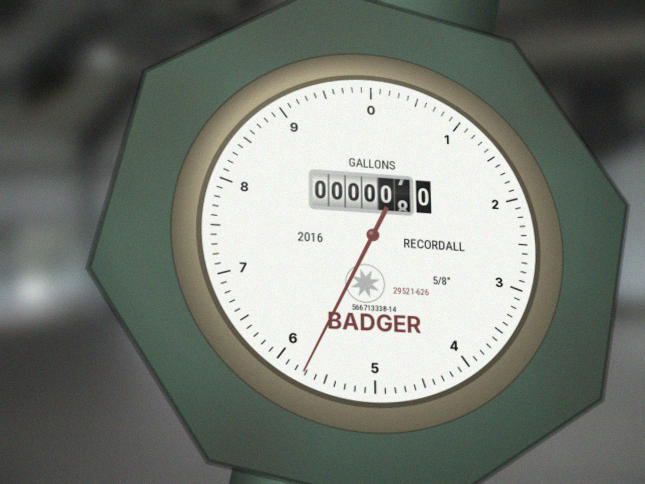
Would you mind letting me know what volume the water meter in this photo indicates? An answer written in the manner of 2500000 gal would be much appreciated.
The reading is 75.7 gal
